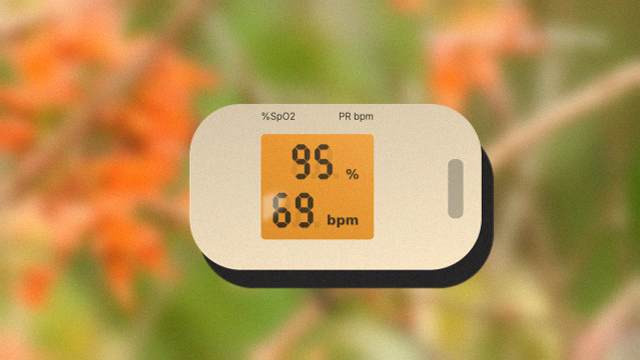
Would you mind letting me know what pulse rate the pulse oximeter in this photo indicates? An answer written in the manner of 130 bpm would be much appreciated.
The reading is 69 bpm
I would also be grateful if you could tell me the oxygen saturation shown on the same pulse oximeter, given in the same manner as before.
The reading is 95 %
